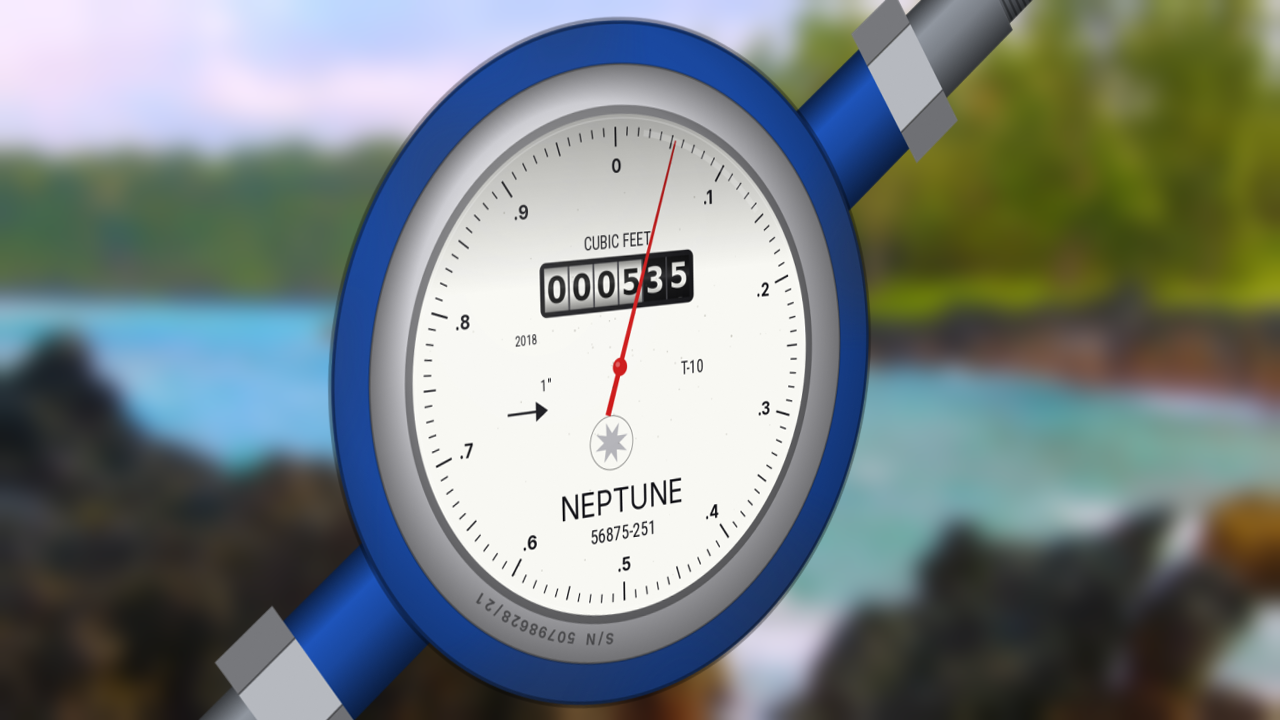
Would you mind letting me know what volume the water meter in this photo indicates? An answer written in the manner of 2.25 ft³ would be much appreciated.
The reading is 535.05 ft³
